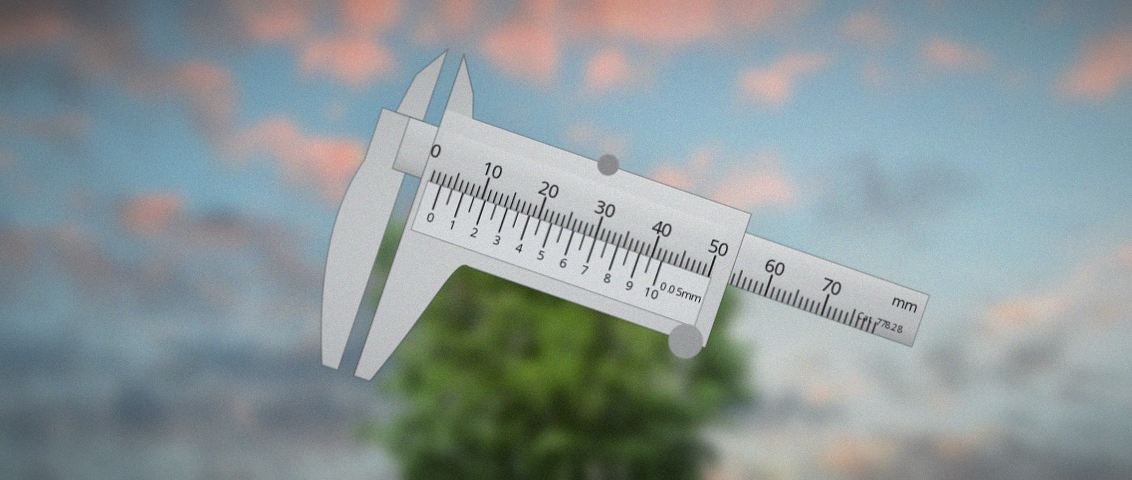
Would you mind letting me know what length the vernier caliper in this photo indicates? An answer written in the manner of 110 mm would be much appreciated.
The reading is 2.8 mm
